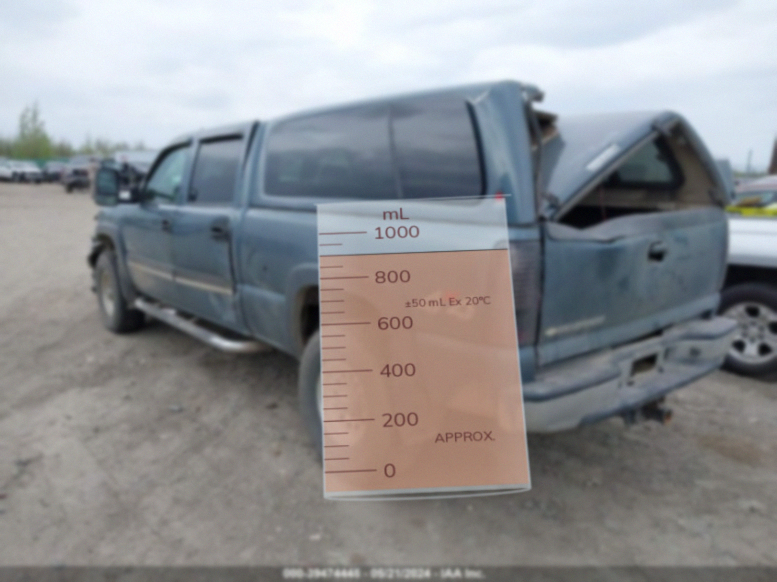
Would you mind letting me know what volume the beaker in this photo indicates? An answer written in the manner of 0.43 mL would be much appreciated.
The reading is 900 mL
